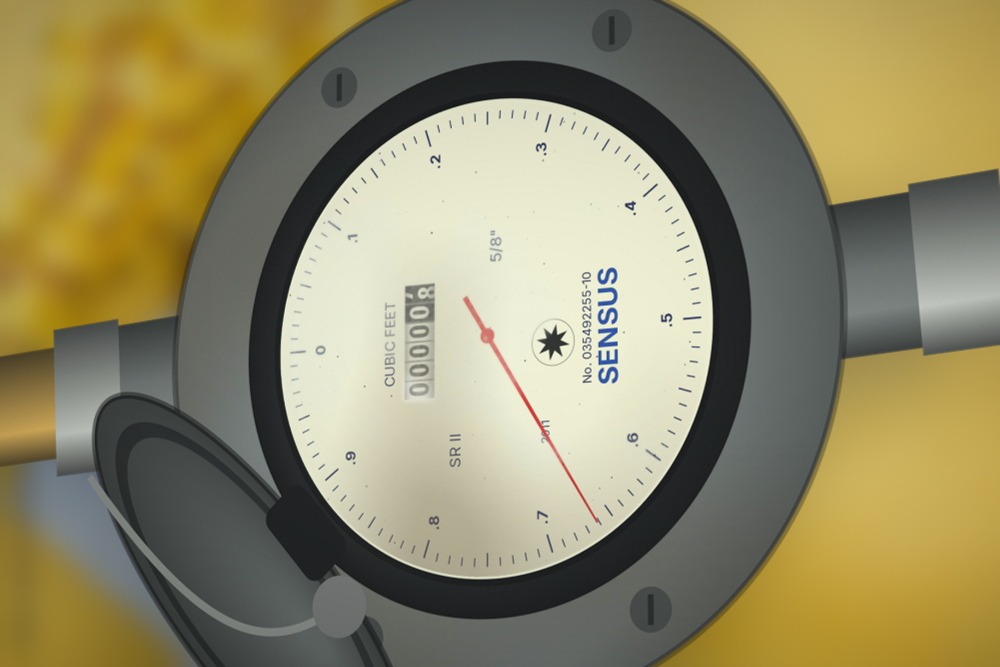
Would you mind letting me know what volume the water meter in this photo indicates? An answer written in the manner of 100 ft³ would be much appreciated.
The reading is 7.66 ft³
